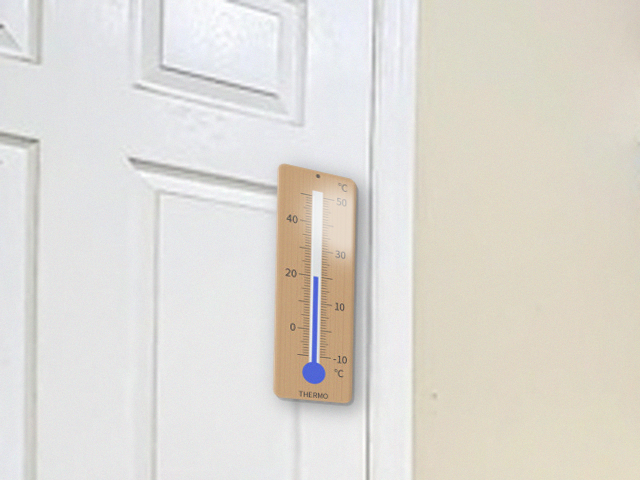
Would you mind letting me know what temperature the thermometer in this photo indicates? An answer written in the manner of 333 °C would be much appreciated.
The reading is 20 °C
